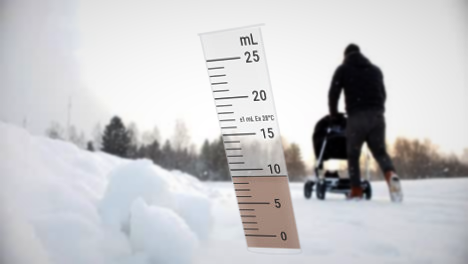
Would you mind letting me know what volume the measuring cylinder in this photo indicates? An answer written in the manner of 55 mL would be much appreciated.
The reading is 9 mL
